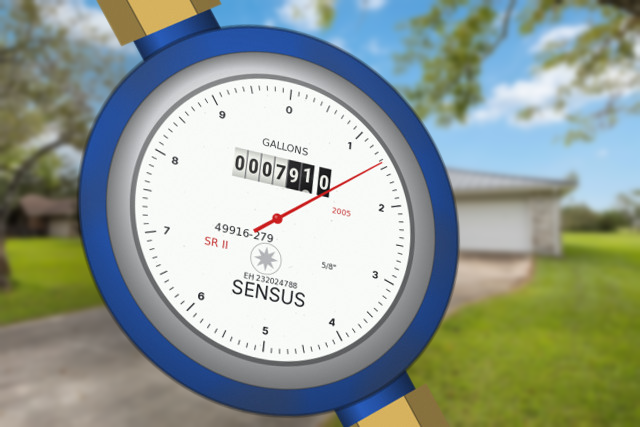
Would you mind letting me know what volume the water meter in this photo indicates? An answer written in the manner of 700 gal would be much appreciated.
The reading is 7911.4 gal
